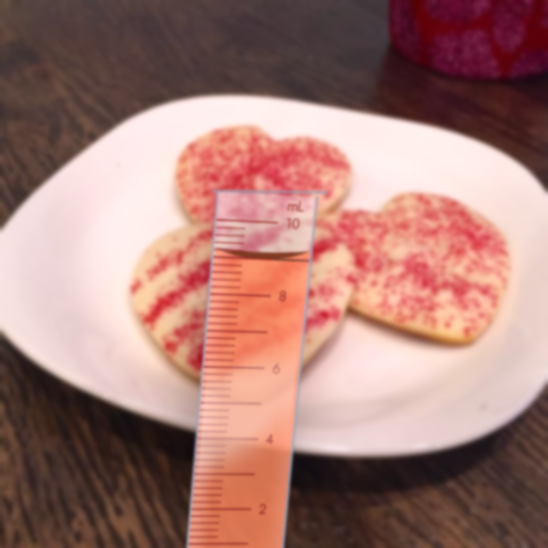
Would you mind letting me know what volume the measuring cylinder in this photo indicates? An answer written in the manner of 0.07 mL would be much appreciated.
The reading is 9 mL
